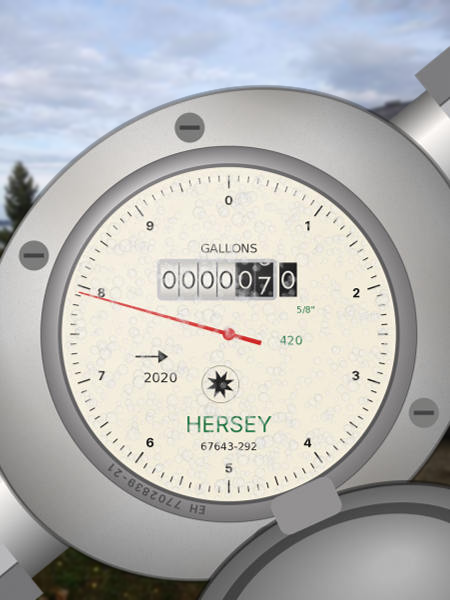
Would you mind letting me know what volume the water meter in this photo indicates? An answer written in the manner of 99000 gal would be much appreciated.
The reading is 67.9 gal
